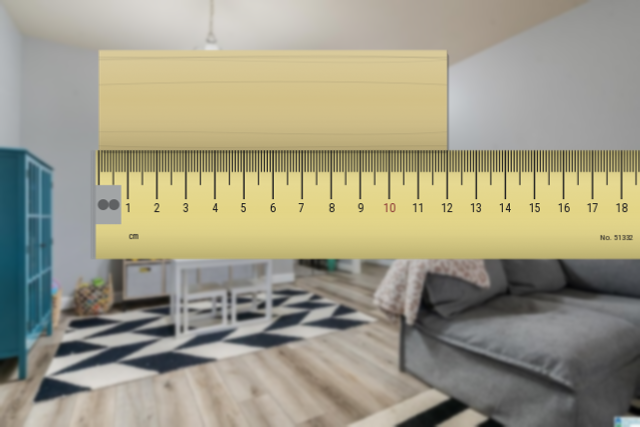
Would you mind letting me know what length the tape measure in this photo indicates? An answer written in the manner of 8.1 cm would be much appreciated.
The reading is 12 cm
